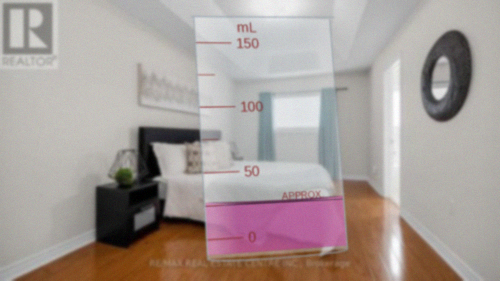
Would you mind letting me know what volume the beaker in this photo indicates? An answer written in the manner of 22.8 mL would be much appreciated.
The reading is 25 mL
